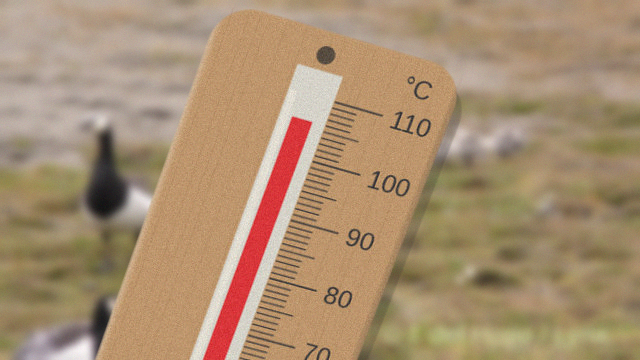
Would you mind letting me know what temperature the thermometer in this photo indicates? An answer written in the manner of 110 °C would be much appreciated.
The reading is 106 °C
